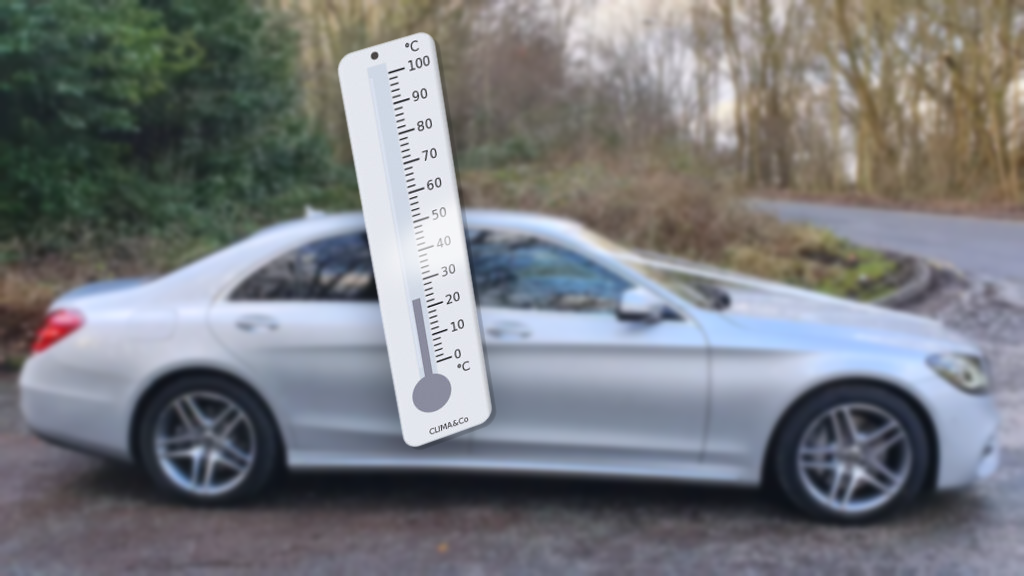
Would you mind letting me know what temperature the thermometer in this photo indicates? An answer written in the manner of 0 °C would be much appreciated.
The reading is 24 °C
